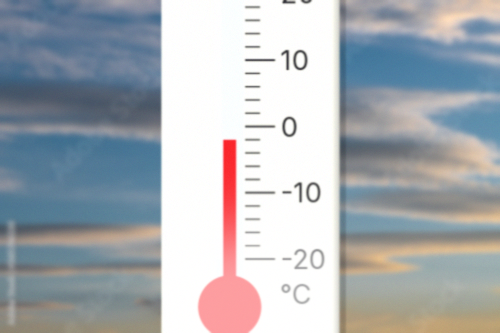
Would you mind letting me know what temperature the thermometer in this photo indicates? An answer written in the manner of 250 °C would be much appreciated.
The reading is -2 °C
